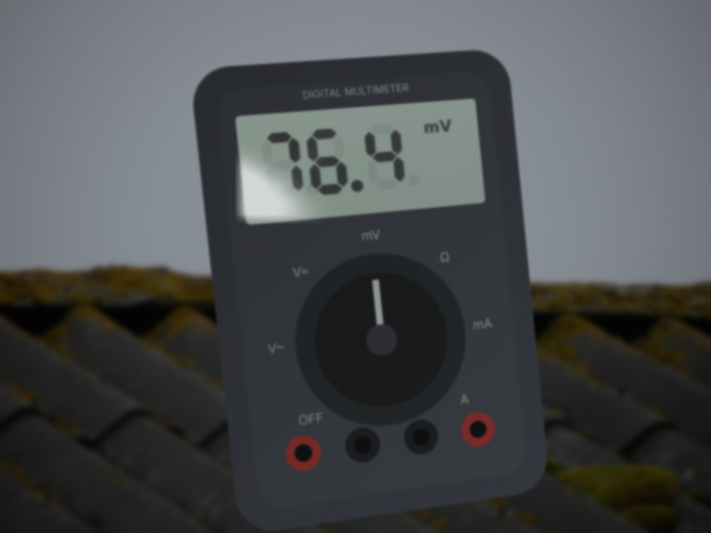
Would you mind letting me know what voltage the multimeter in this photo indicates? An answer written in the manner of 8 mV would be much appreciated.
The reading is 76.4 mV
